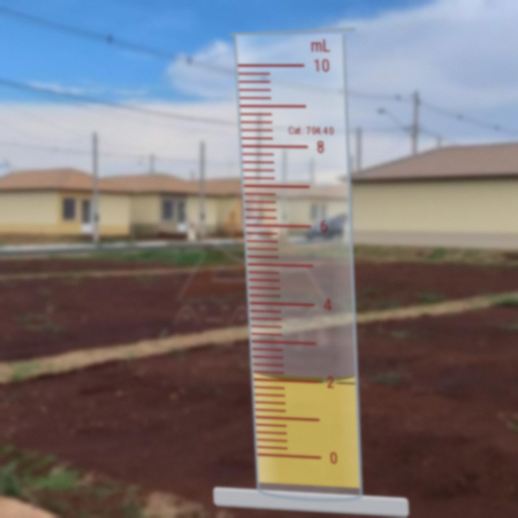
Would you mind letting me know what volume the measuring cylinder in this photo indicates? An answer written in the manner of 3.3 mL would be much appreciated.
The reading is 2 mL
